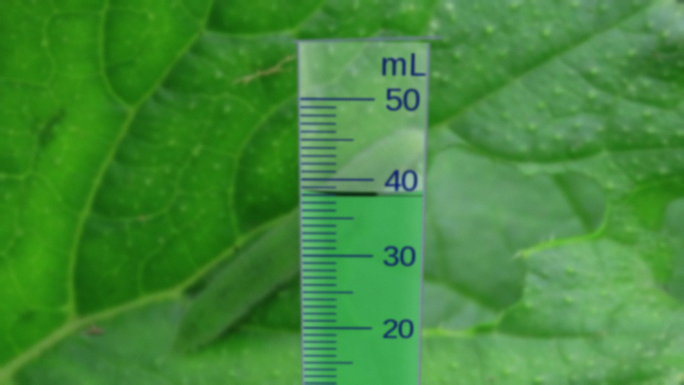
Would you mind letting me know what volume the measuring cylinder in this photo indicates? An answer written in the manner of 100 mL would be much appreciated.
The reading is 38 mL
